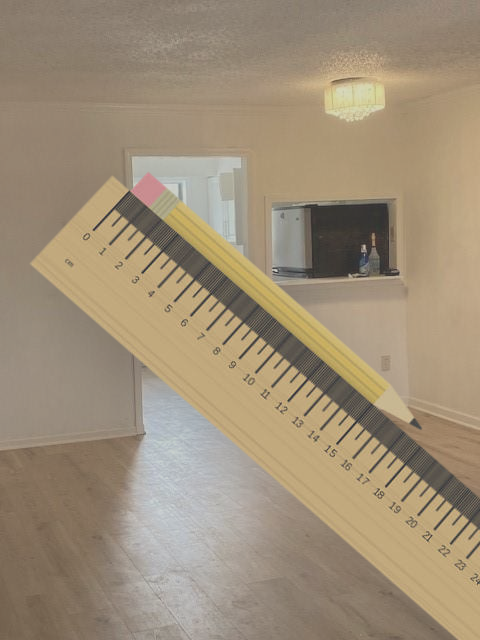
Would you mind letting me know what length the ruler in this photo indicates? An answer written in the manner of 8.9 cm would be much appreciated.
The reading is 17.5 cm
